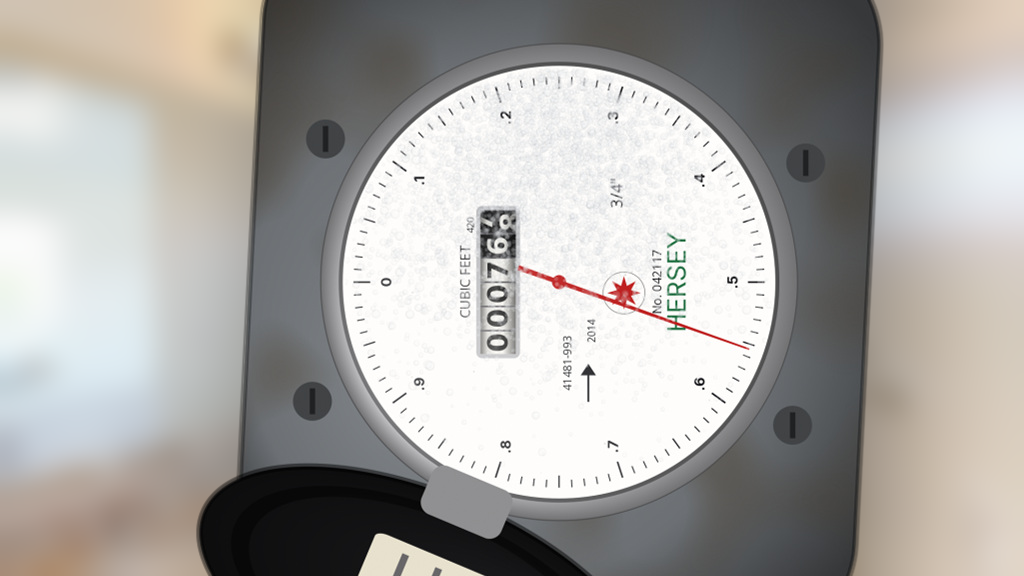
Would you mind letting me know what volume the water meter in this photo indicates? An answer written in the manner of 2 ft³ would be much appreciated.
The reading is 767.55 ft³
